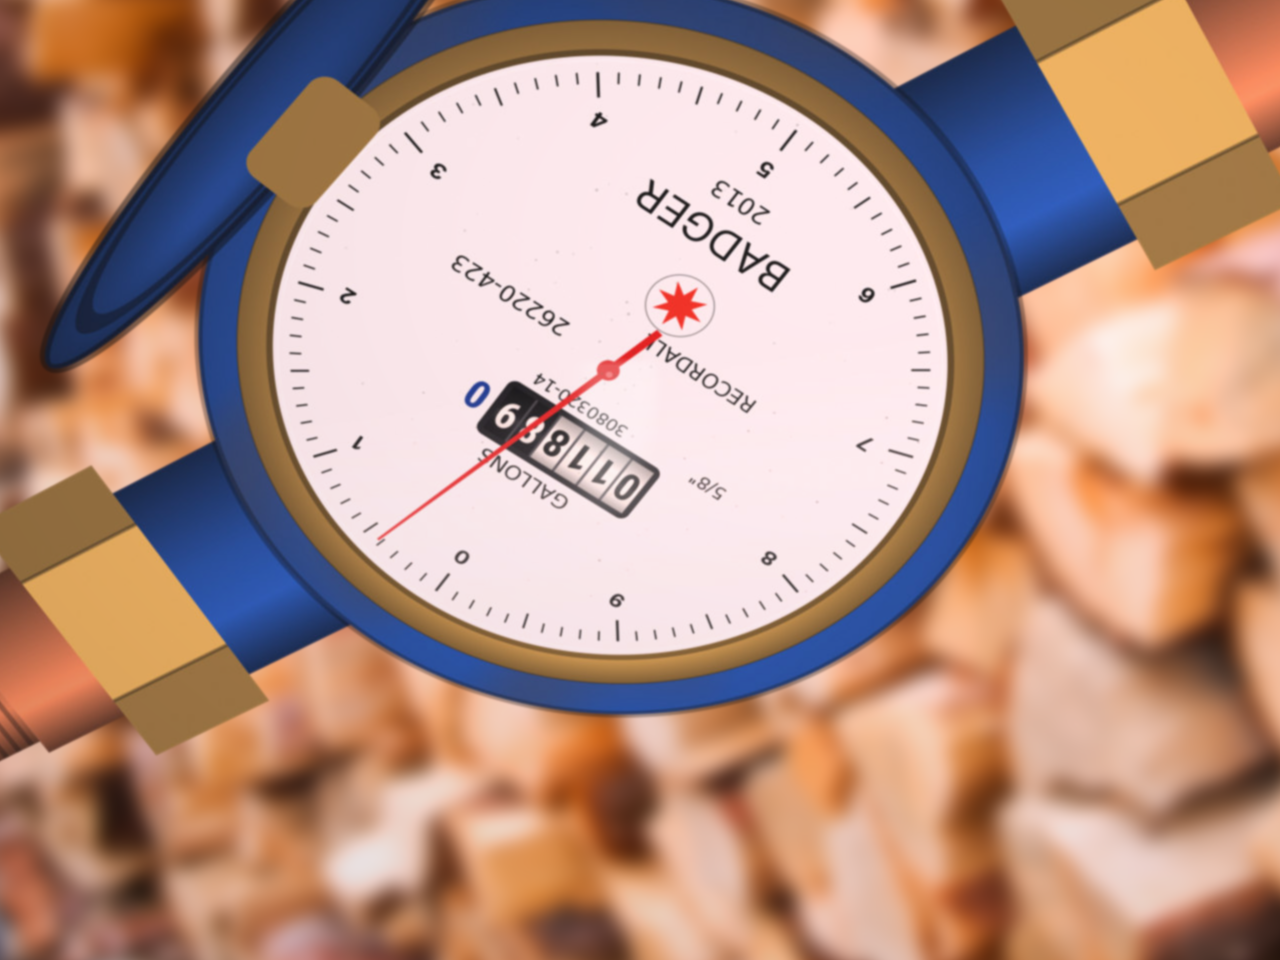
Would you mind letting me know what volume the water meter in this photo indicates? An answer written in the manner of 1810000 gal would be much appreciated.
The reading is 118890.4 gal
